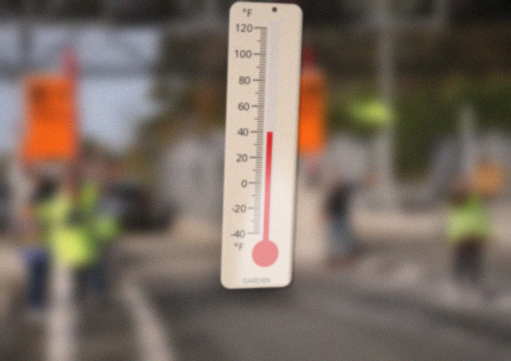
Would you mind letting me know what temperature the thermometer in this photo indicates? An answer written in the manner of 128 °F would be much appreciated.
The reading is 40 °F
